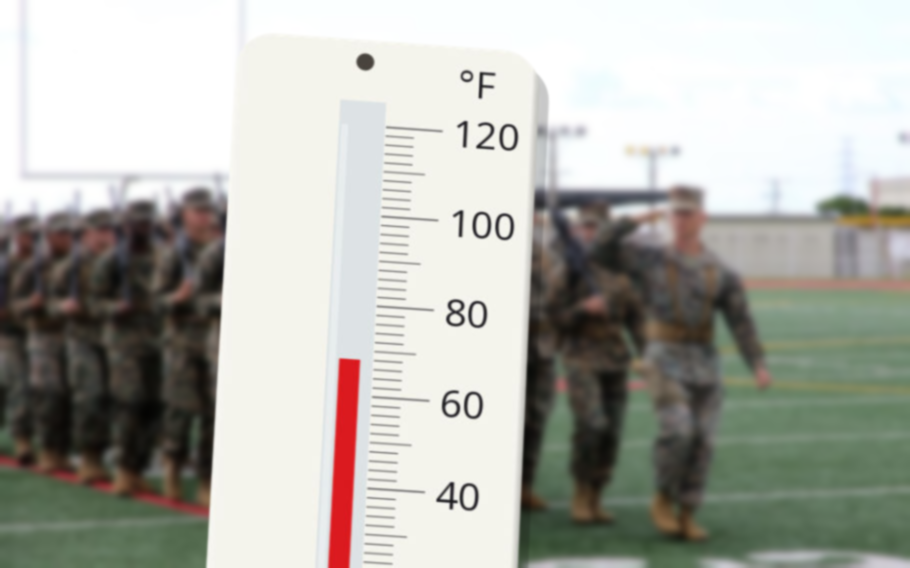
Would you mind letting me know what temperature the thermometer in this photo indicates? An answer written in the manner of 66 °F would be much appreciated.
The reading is 68 °F
